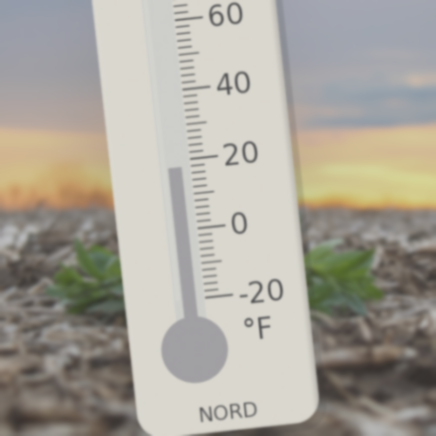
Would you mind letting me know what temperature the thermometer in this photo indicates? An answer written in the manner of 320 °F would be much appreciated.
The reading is 18 °F
